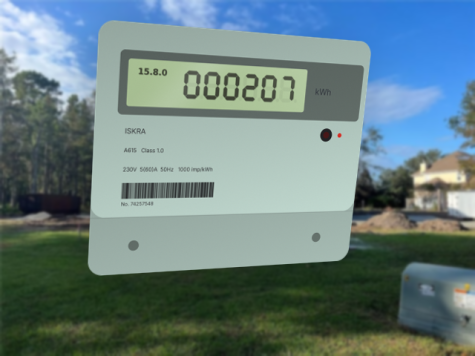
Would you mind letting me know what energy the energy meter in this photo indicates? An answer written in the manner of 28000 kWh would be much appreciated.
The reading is 207 kWh
